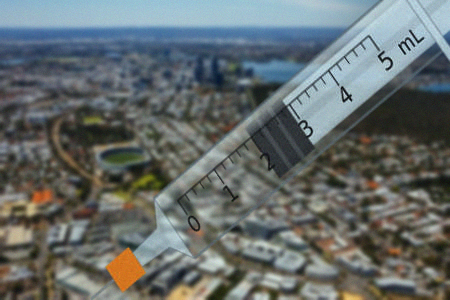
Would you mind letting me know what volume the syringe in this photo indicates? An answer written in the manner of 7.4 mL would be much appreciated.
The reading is 2 mL
